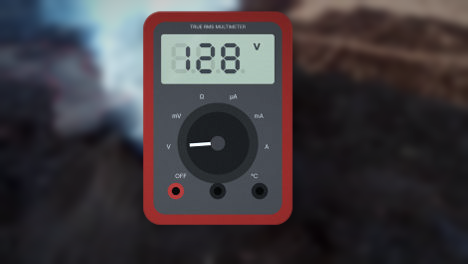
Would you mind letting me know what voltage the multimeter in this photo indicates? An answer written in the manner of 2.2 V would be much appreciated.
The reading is 128 V
